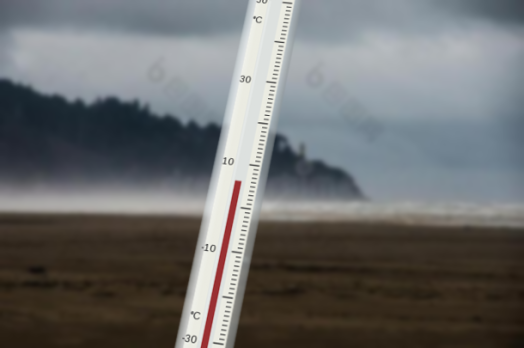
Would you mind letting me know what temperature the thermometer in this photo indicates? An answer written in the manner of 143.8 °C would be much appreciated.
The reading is 6 °C
